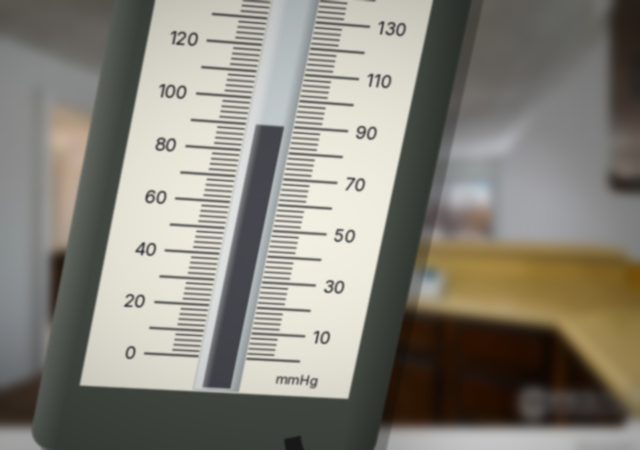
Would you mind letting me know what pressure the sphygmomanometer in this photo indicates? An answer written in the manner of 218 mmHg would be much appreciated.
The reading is 90 mmHg
